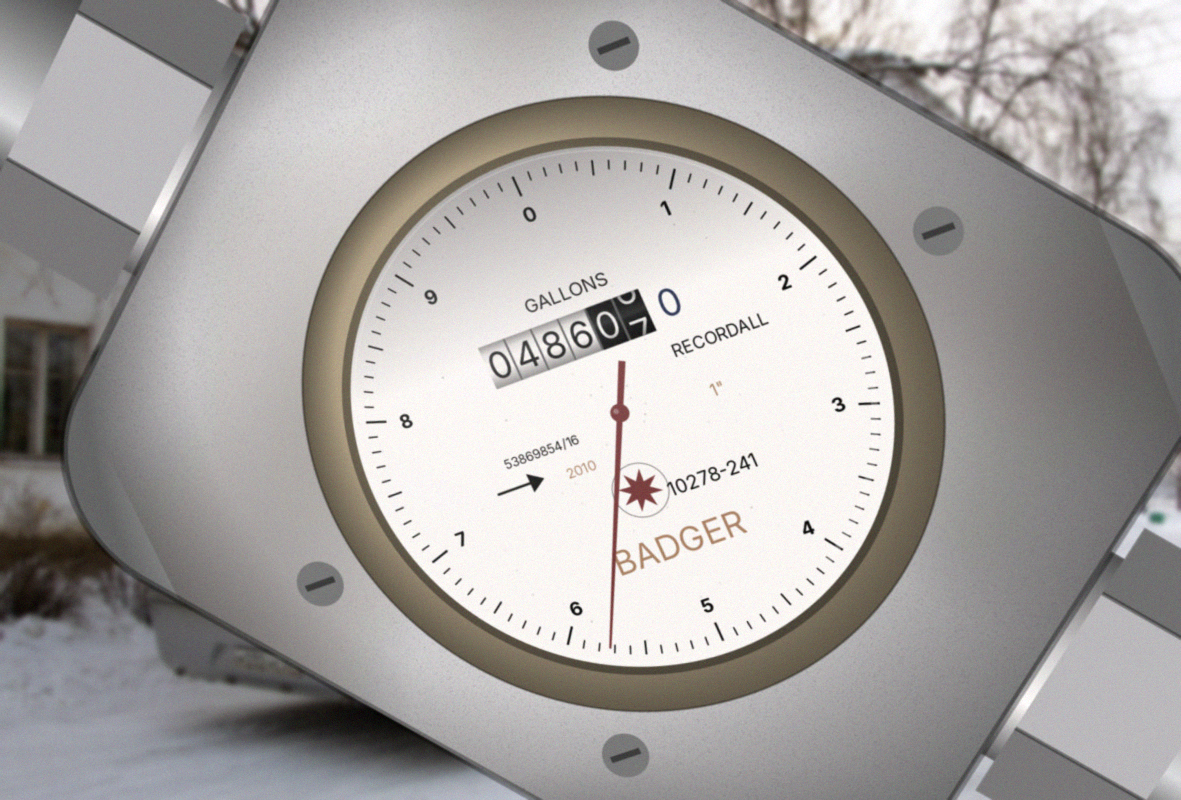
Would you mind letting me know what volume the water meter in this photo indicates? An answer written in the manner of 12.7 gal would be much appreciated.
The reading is 486065.7 gal
